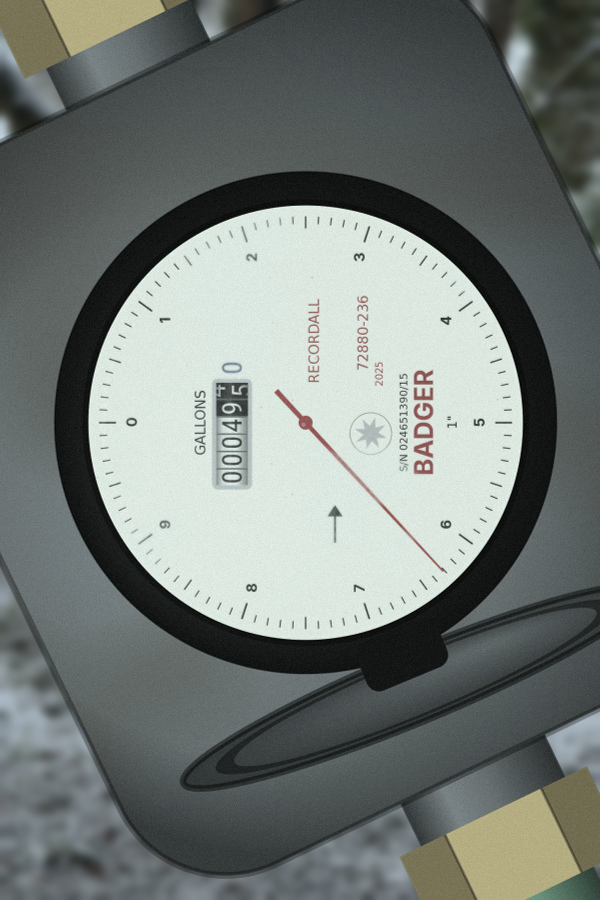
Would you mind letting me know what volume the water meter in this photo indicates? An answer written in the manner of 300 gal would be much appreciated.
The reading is 4946.3 gal
